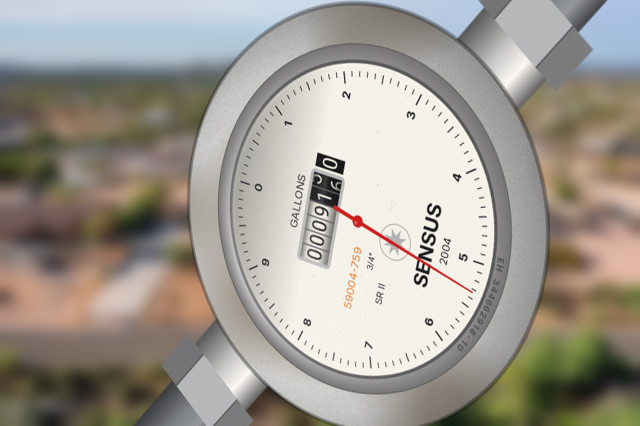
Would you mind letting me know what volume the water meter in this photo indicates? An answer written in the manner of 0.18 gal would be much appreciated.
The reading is 9155.3 gal
